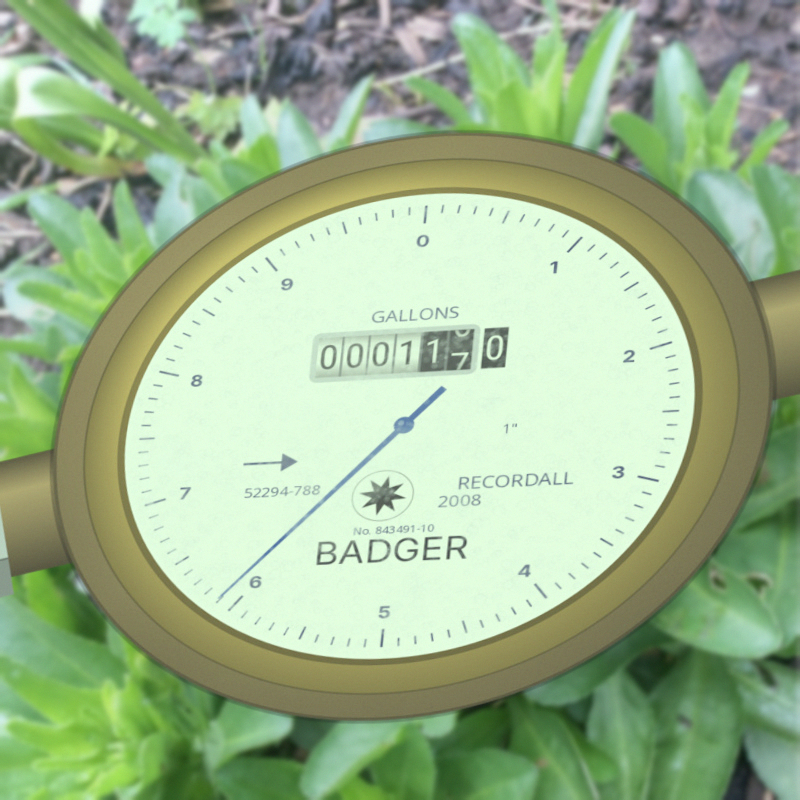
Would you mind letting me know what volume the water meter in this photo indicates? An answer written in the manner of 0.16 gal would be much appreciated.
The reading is 1166.1 gal
